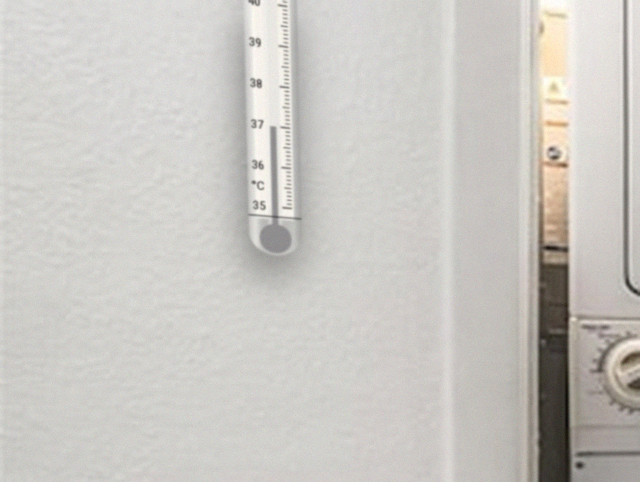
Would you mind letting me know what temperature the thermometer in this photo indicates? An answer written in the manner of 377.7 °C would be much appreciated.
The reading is 37 °C
